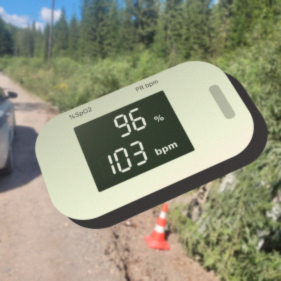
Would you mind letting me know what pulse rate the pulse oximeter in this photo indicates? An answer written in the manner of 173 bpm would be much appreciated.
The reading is 103 bpm
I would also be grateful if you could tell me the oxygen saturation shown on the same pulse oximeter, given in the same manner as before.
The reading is 96 %
